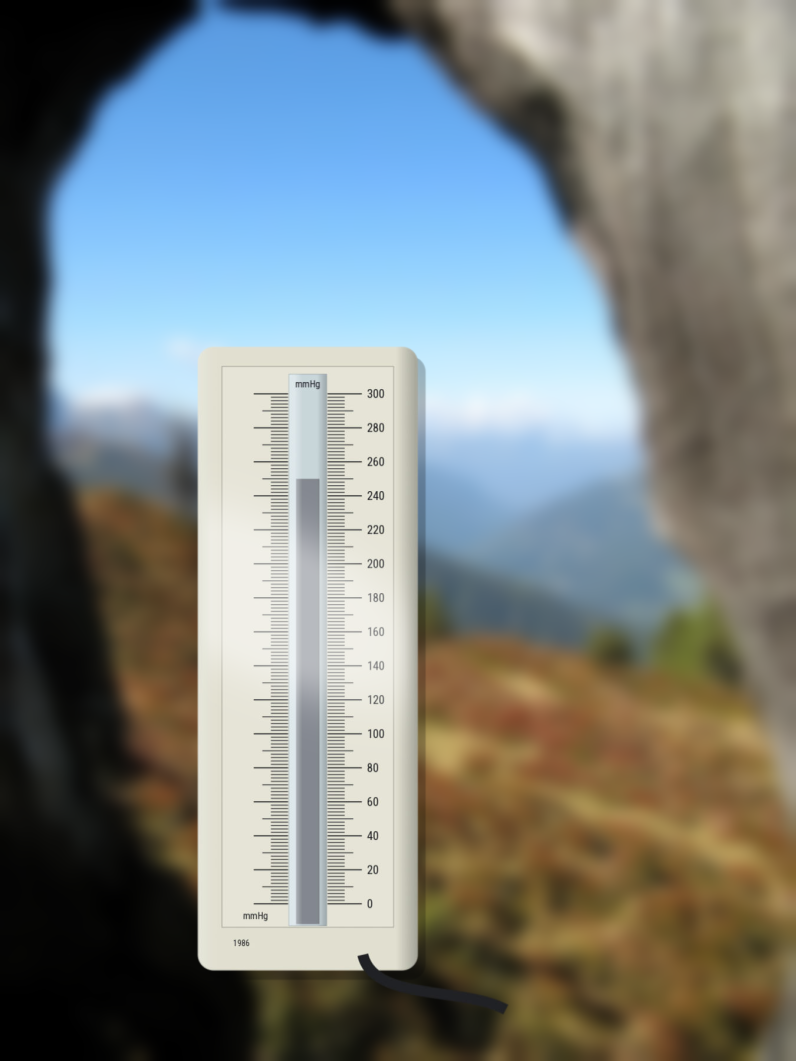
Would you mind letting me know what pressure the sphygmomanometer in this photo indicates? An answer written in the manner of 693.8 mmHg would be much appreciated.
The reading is 250 mmHg
